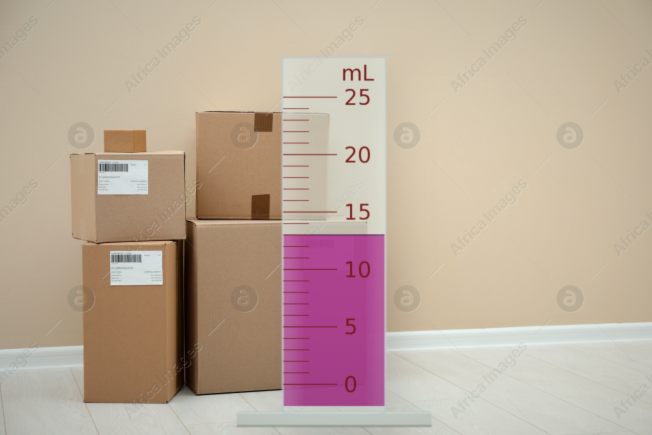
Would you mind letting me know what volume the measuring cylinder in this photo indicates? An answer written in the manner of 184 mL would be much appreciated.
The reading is 13 mL
